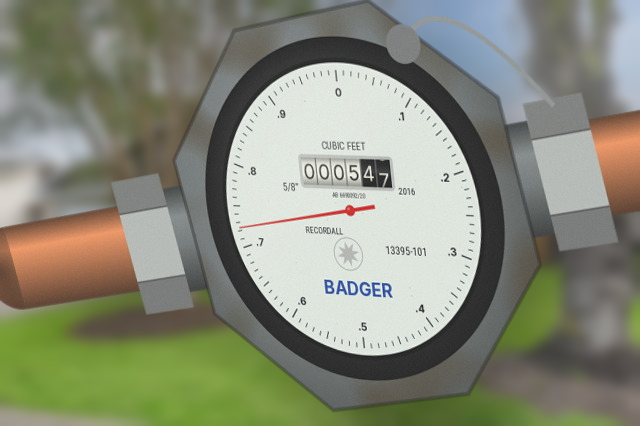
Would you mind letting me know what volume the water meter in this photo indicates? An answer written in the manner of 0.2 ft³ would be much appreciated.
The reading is 546.72 ft³
